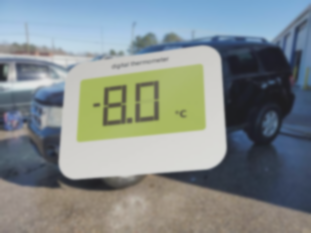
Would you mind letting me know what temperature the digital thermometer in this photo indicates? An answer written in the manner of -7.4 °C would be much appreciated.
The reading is -8.0 °C
